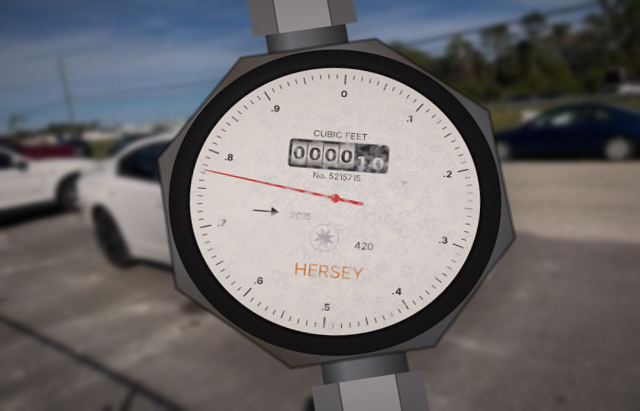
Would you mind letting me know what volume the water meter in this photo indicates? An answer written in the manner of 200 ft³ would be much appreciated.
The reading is 9.77 ft³
